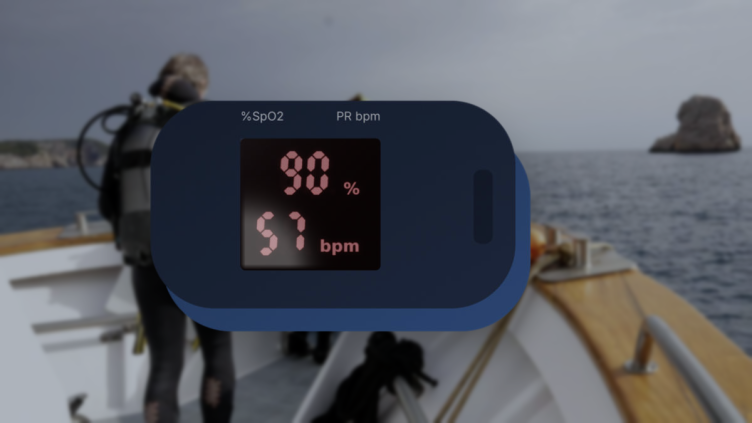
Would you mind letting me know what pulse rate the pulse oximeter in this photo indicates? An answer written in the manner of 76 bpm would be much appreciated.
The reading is 57 bpm
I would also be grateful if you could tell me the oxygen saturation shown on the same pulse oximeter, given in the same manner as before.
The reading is 90 %
